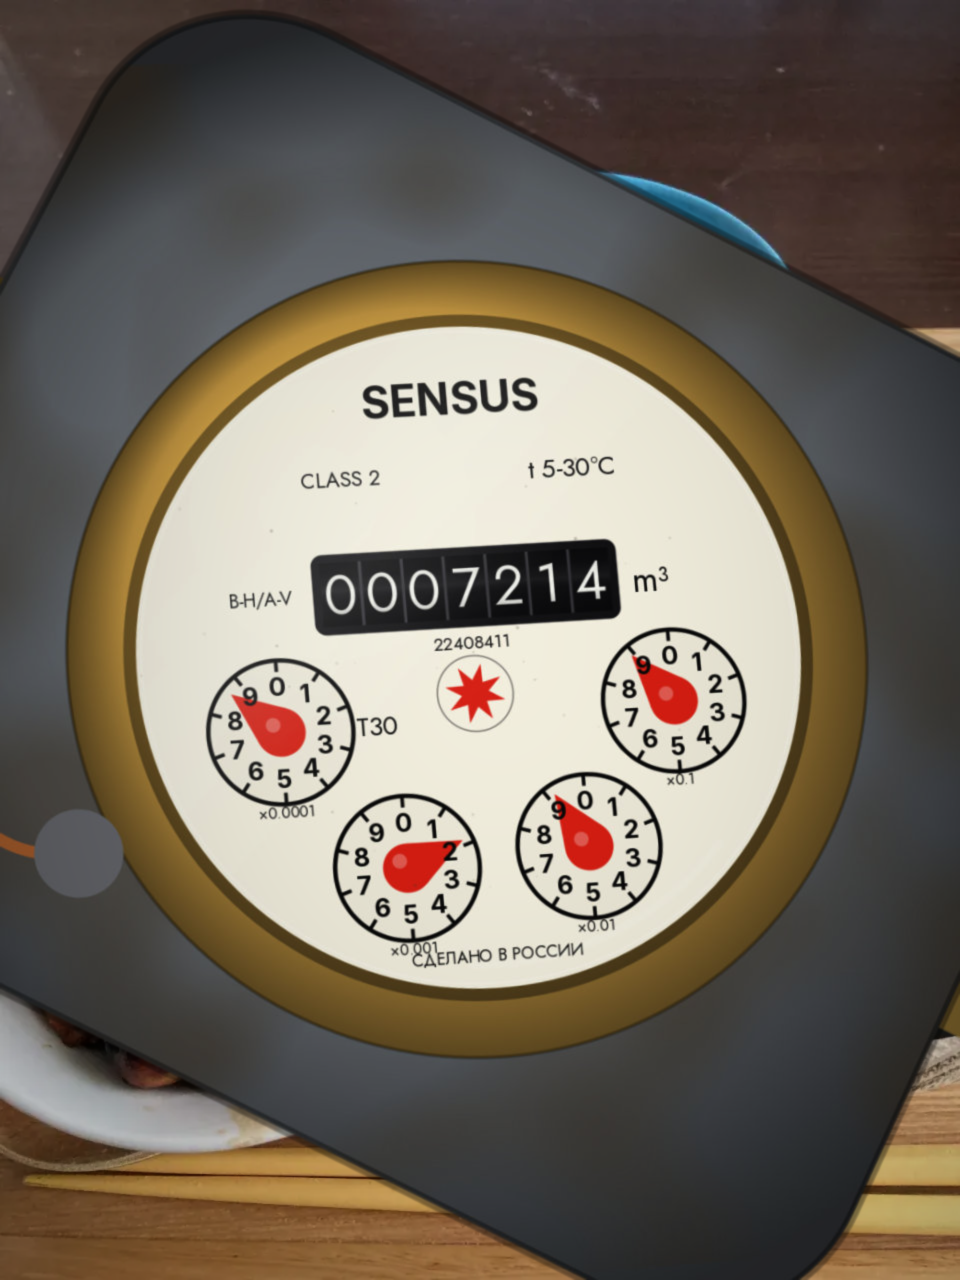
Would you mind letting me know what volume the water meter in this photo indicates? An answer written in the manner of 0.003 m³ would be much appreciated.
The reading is 7214.8918 m³
